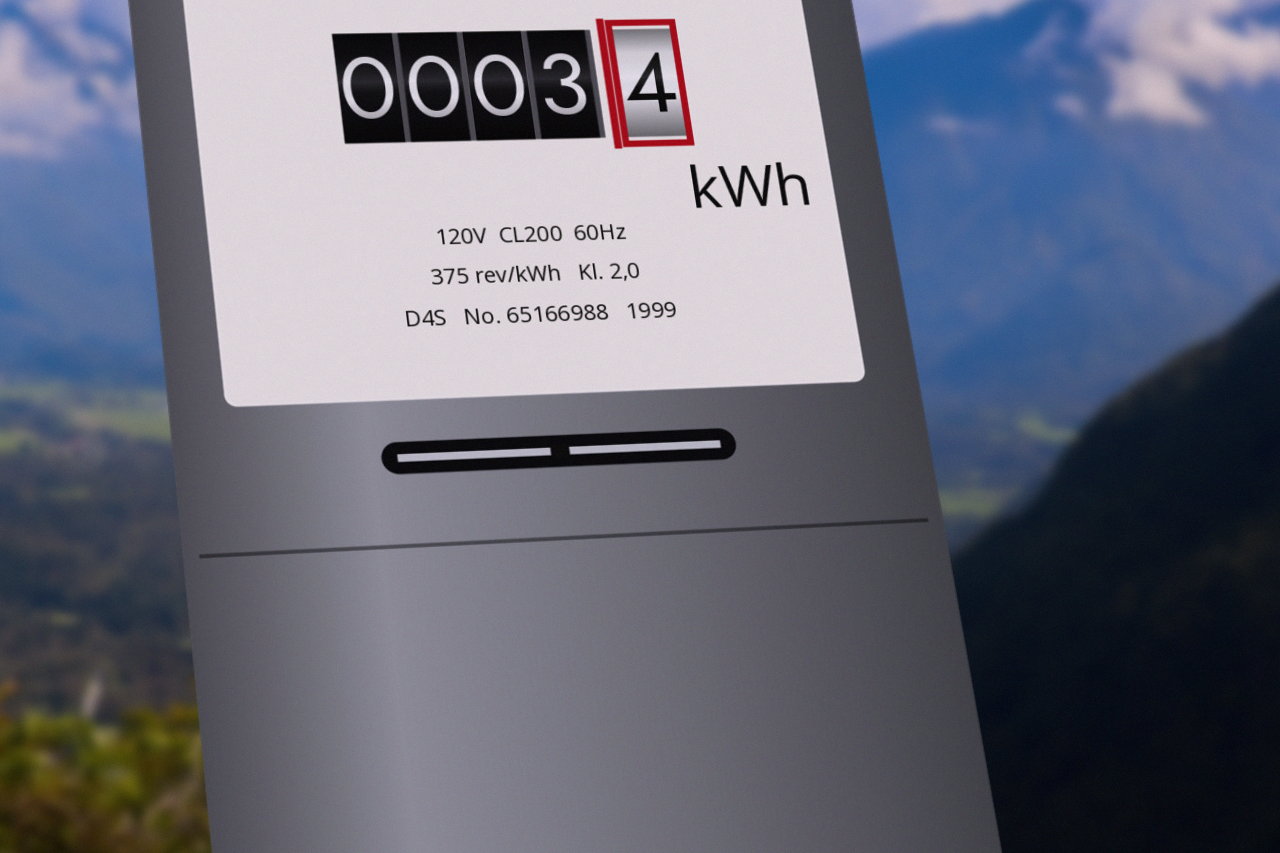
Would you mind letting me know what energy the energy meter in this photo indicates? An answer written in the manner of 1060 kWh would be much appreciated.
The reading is 3.4 kWh
